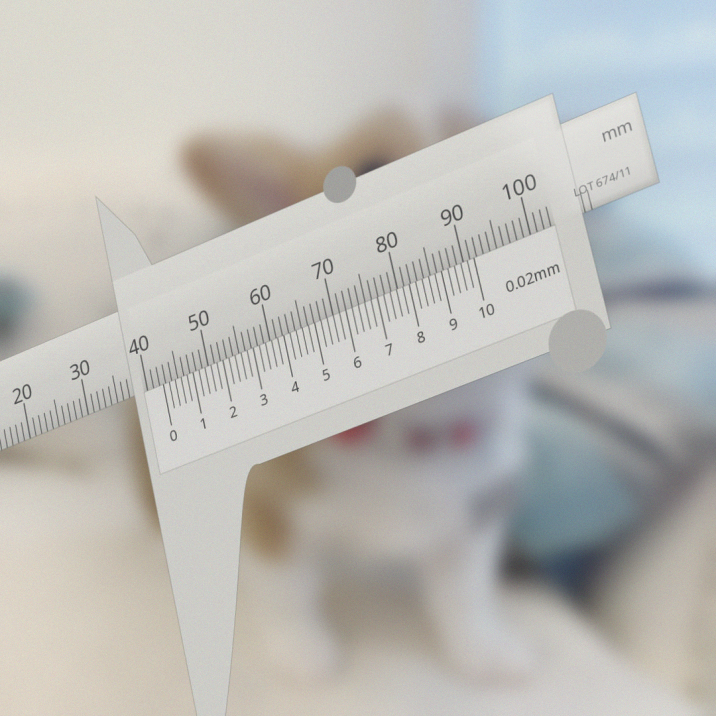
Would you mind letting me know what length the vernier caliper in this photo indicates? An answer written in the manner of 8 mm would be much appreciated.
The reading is 42.6 mm
